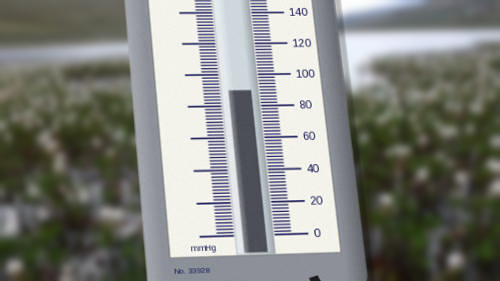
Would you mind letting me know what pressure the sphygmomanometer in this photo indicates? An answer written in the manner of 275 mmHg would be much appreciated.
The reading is 90 mmHg
